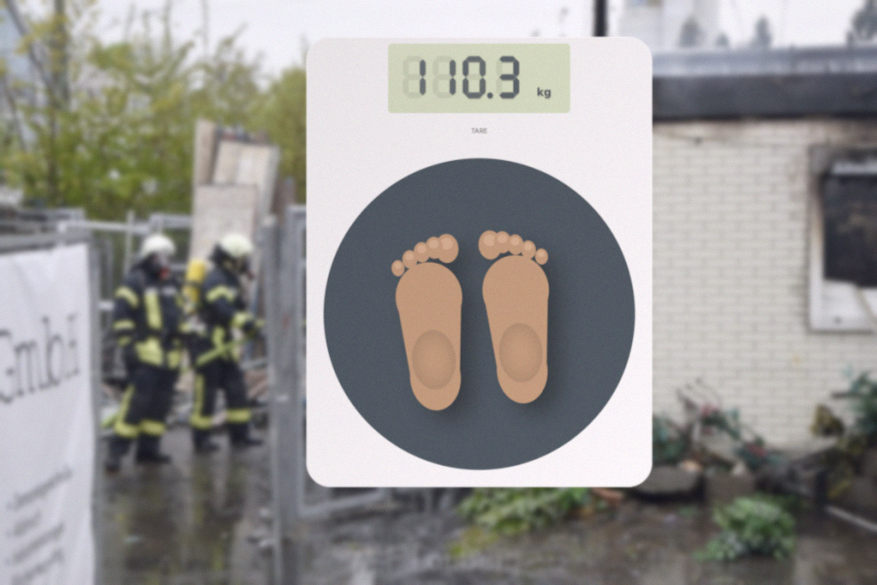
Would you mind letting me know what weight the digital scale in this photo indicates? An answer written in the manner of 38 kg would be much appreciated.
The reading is 110.3 kg
